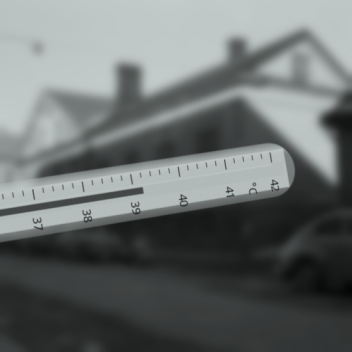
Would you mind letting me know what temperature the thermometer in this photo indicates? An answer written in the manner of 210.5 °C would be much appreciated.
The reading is 39.2 °C
